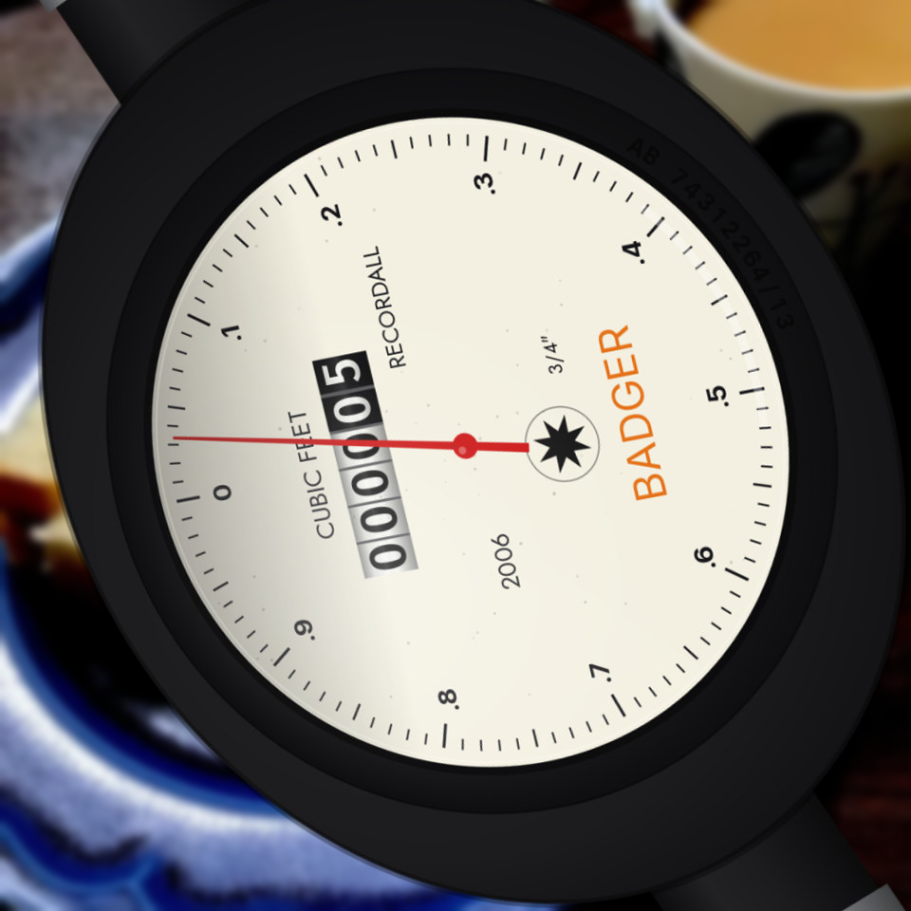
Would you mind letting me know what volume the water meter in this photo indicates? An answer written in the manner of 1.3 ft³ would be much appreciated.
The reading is 5.03 ft³
